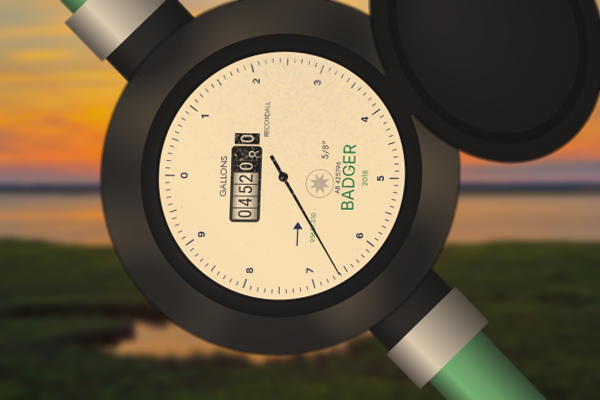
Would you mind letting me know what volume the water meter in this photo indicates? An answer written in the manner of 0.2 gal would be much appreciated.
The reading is 452076.6 gal
